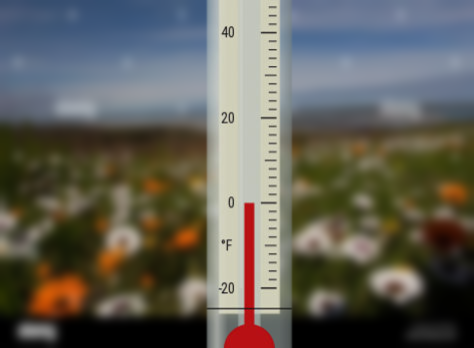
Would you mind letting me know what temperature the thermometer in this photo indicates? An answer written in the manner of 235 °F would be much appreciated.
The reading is 0 °F
